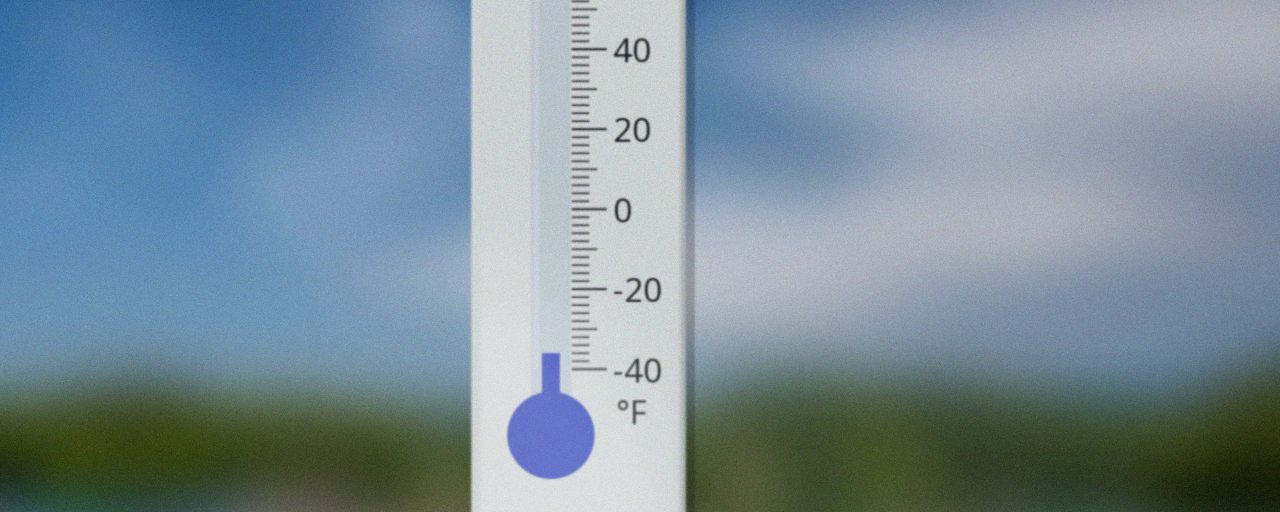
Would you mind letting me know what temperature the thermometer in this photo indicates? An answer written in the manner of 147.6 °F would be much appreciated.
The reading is -36 °F
